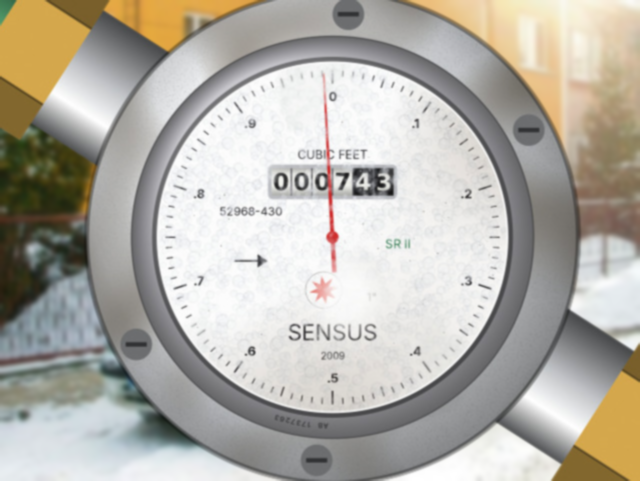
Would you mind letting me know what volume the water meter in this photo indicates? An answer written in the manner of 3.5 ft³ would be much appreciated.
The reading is 742.99 ft³
